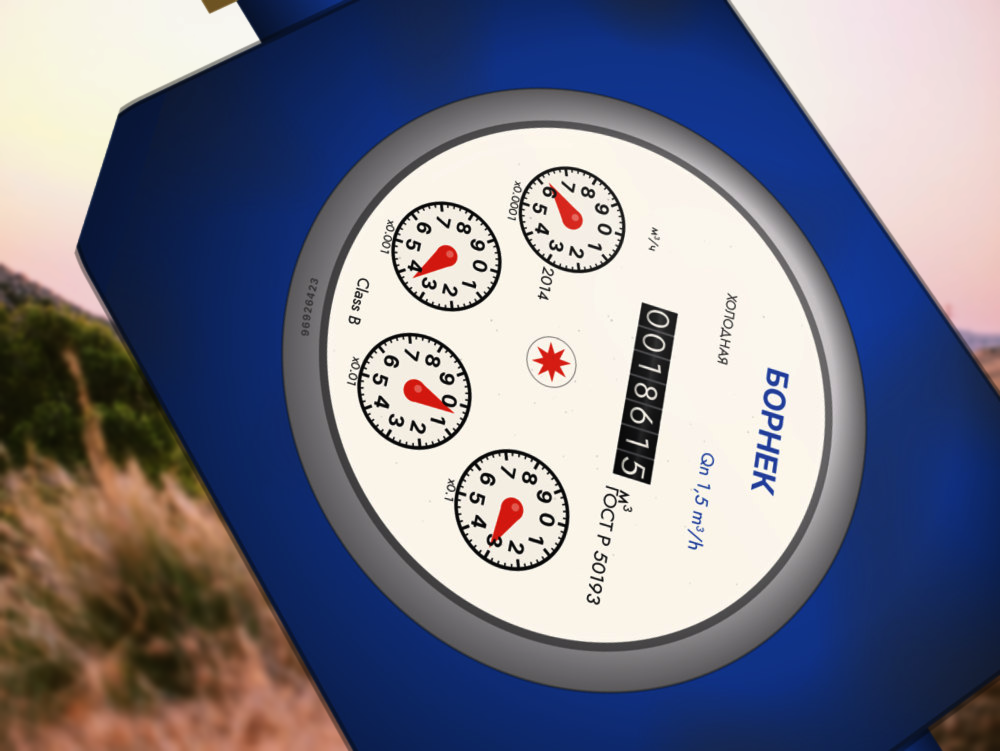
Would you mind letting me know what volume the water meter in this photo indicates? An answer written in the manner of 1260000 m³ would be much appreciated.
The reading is 18615.3036 m³
